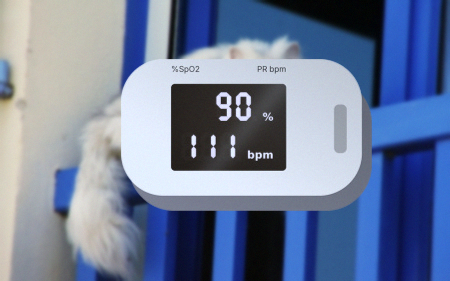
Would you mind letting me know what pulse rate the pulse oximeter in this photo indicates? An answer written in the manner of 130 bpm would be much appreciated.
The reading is 111 bpm
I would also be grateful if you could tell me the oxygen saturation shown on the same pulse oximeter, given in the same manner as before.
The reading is 90 %
